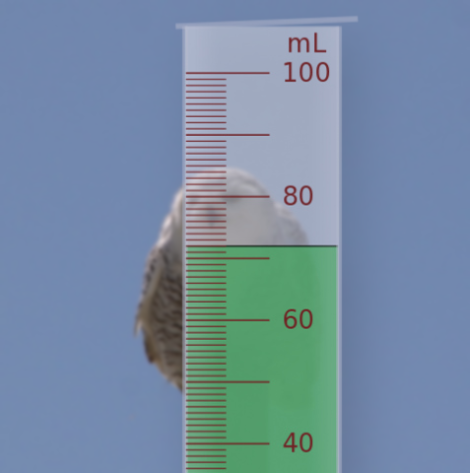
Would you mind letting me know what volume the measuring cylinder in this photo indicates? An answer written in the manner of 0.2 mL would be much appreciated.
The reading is 72 mL
